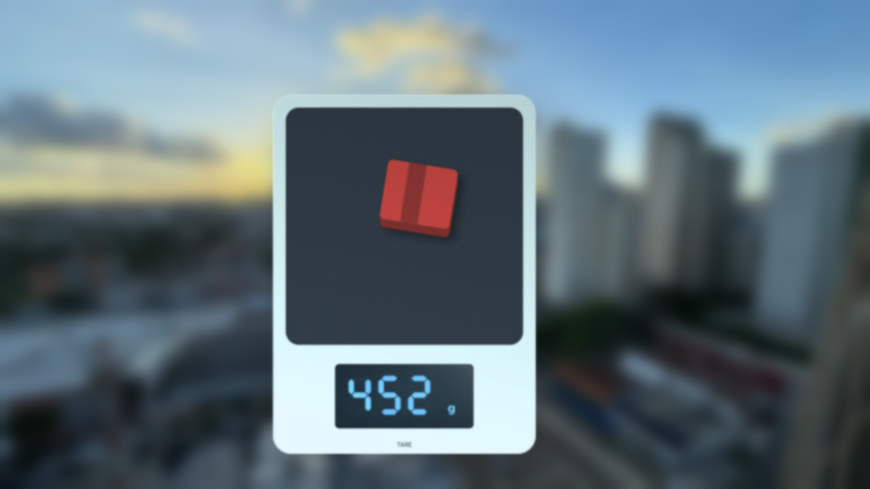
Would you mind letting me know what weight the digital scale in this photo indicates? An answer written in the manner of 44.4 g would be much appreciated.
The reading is 452 g
